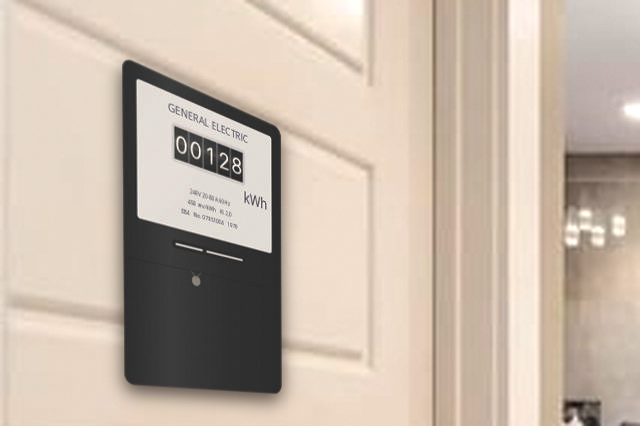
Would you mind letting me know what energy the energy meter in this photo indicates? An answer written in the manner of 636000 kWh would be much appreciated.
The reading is 128 kWh
